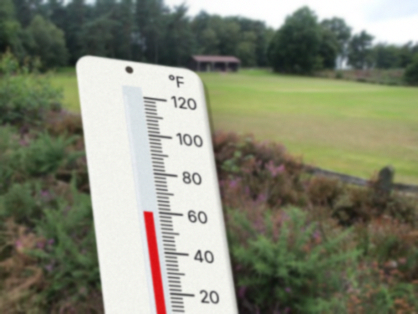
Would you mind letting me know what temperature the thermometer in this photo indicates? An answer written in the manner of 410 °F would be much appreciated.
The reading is 60 °F
